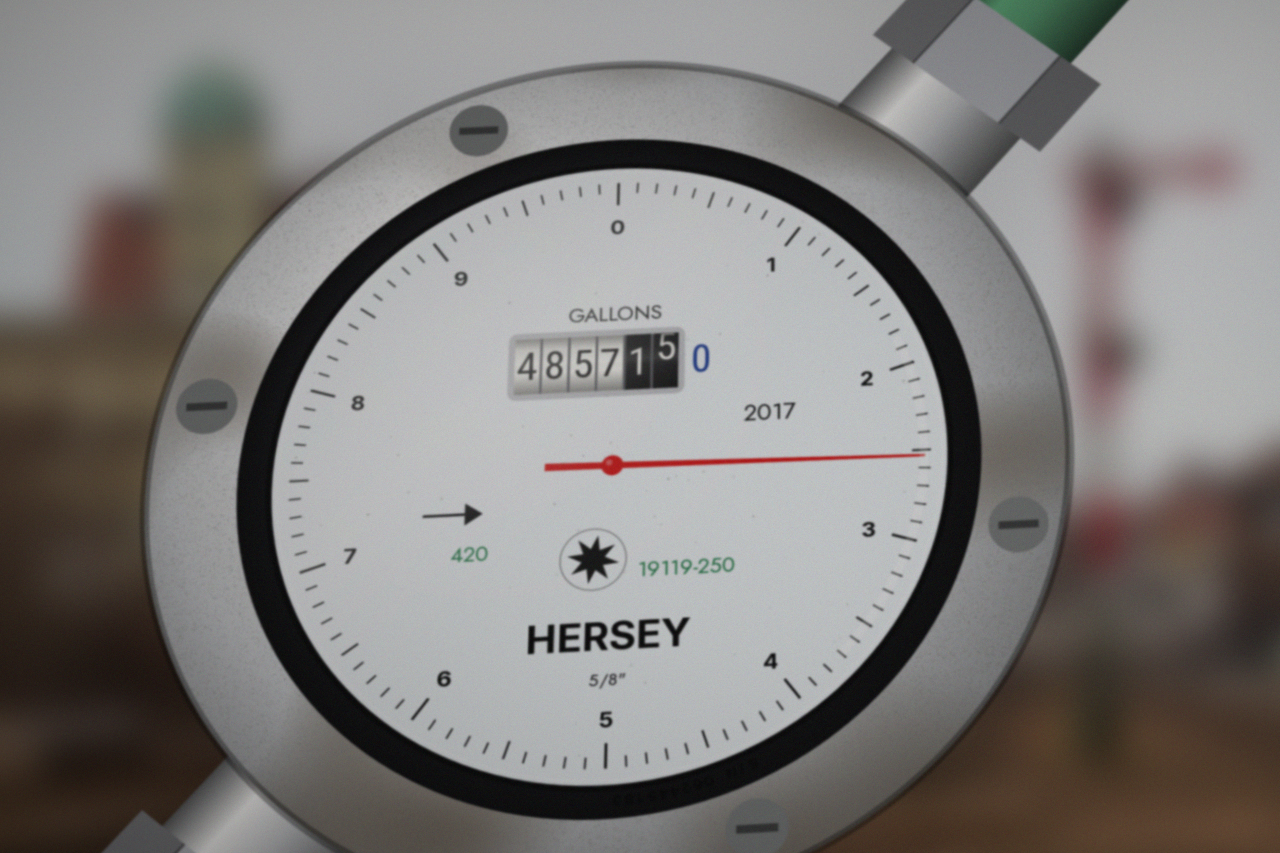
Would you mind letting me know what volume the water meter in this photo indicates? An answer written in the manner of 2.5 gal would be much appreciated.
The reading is 4857152.5 gal
